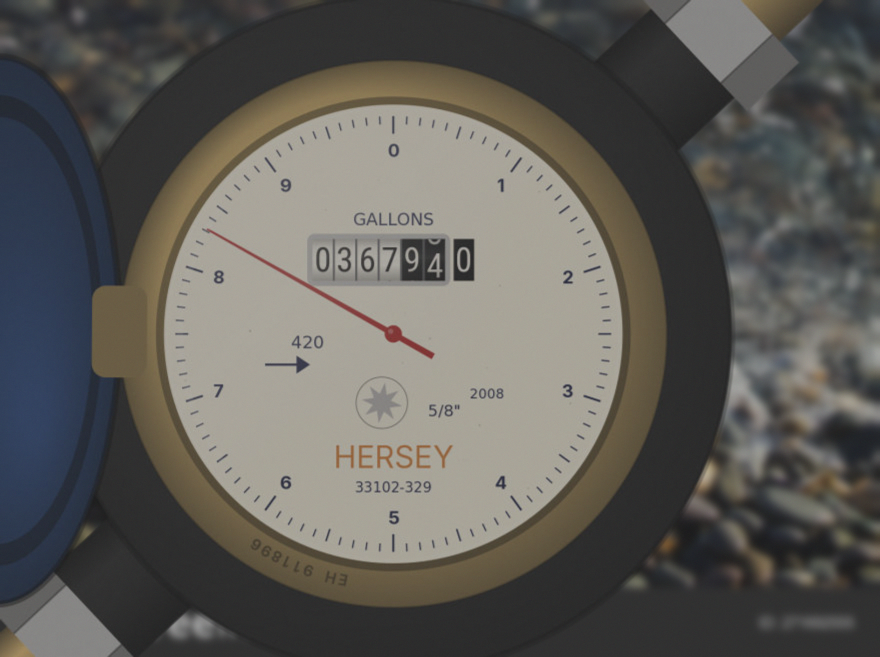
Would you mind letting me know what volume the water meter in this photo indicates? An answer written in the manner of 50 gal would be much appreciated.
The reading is 367938.3 gal
